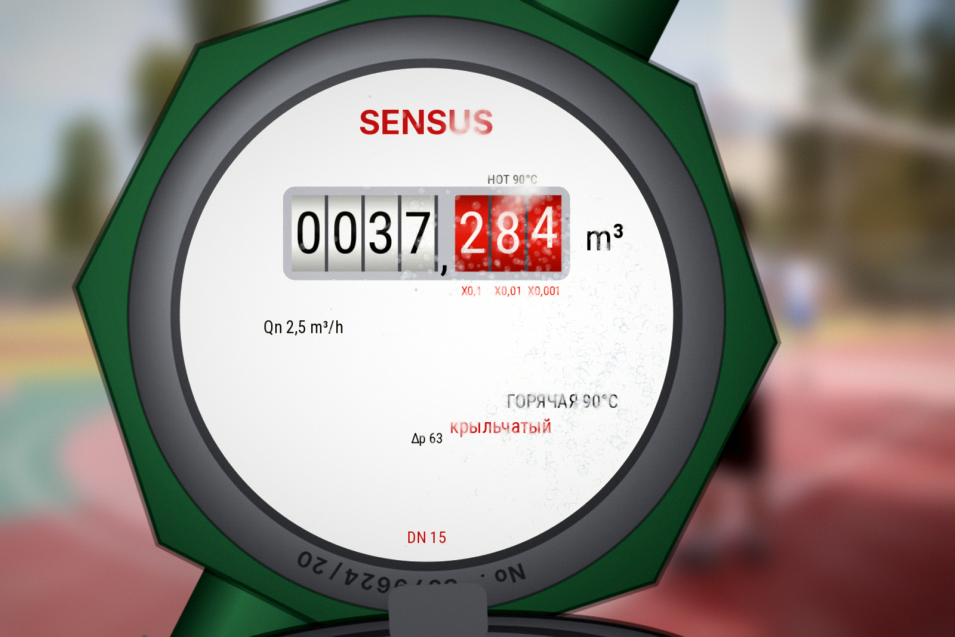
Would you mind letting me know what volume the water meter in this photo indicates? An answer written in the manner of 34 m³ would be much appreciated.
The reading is 37.284 m³
